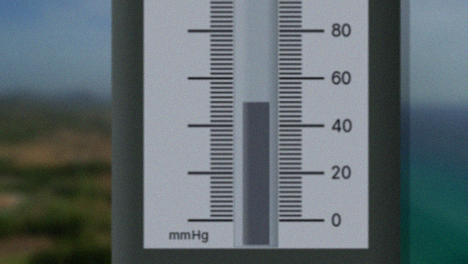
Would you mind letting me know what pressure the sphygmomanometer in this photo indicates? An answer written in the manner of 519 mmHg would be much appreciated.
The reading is 50 mmHg
